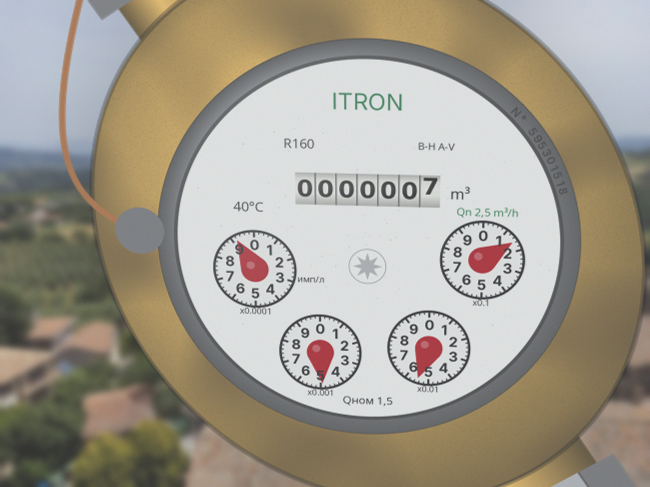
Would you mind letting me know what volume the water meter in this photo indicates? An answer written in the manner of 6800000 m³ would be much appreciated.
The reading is 7.1549 m³
